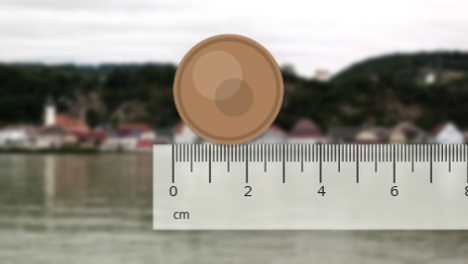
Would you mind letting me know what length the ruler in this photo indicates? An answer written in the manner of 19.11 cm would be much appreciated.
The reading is 3 cm
